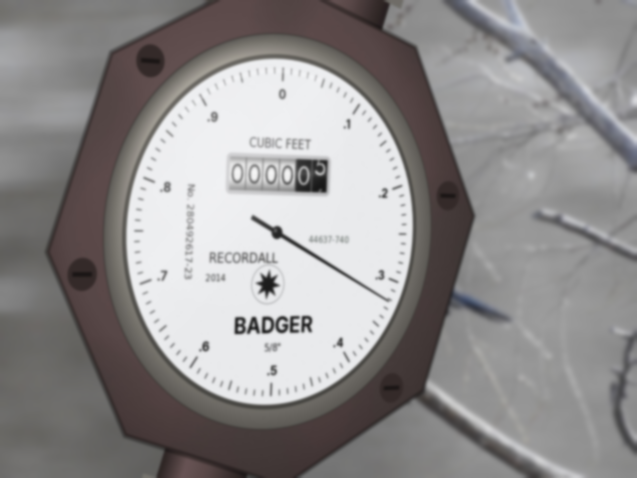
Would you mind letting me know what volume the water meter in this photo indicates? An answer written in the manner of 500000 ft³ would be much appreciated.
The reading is 5.32 ft³
